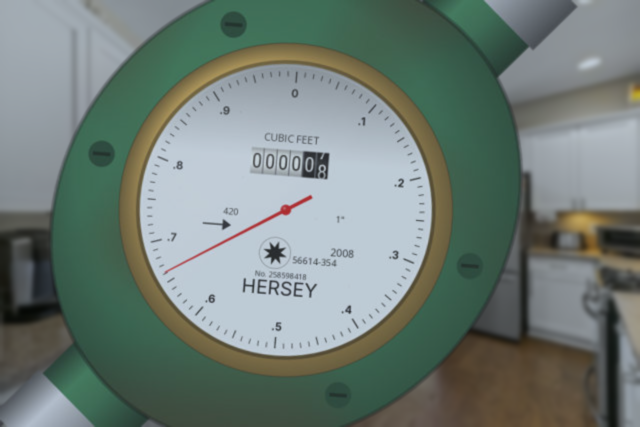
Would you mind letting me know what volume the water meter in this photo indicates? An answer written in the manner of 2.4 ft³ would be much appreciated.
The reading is 7.66 ft³
